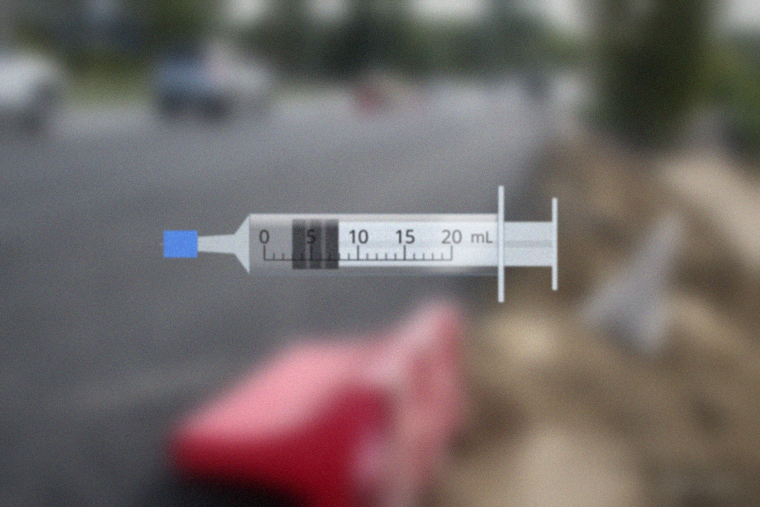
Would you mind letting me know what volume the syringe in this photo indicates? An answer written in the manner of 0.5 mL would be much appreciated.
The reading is 3 mL
